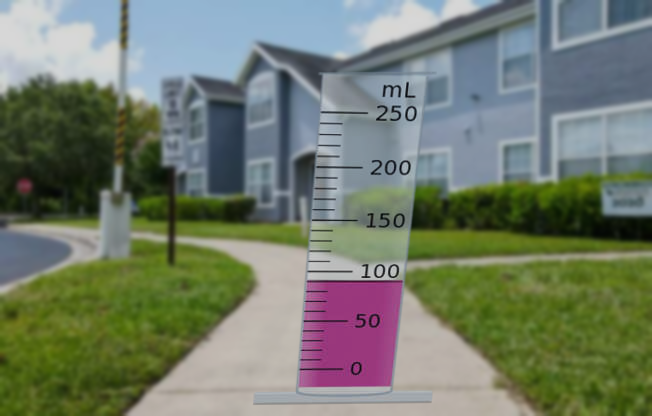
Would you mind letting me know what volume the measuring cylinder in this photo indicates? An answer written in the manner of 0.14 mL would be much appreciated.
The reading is 90 mL
